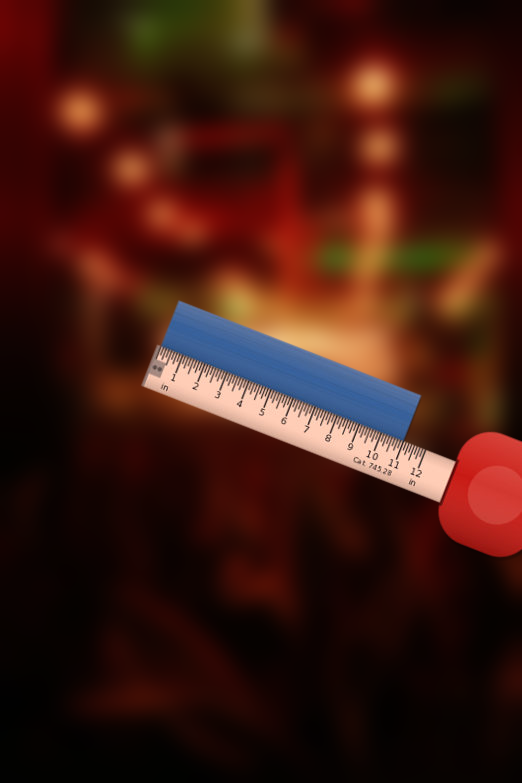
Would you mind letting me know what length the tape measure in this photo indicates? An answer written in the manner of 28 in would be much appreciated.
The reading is 11 in
